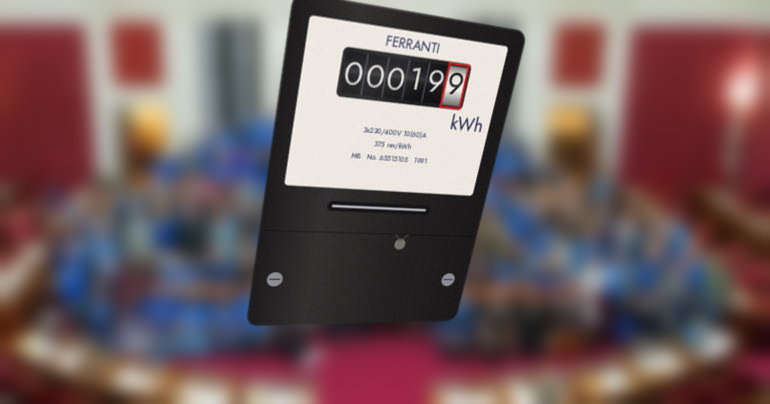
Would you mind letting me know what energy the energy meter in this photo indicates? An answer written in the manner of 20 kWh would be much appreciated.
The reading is 19.9 kWh
